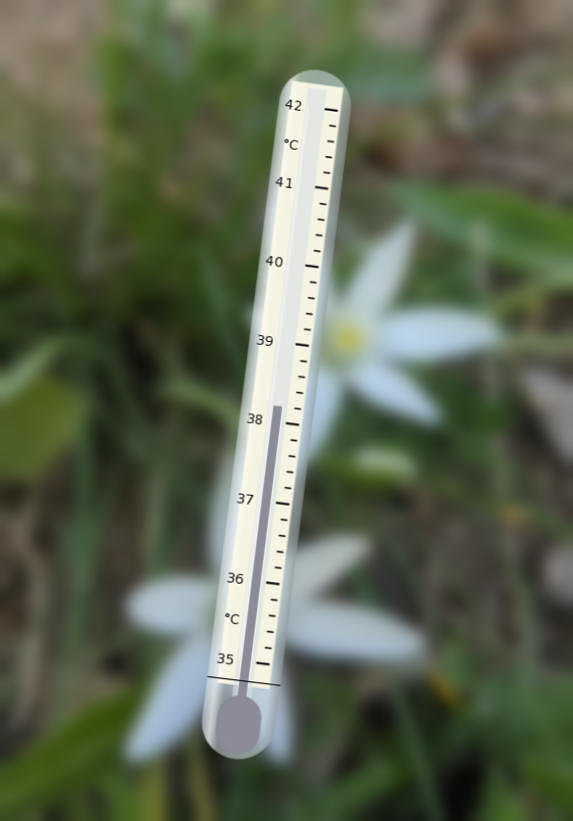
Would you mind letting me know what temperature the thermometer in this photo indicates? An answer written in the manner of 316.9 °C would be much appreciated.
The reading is 38.2 °C
